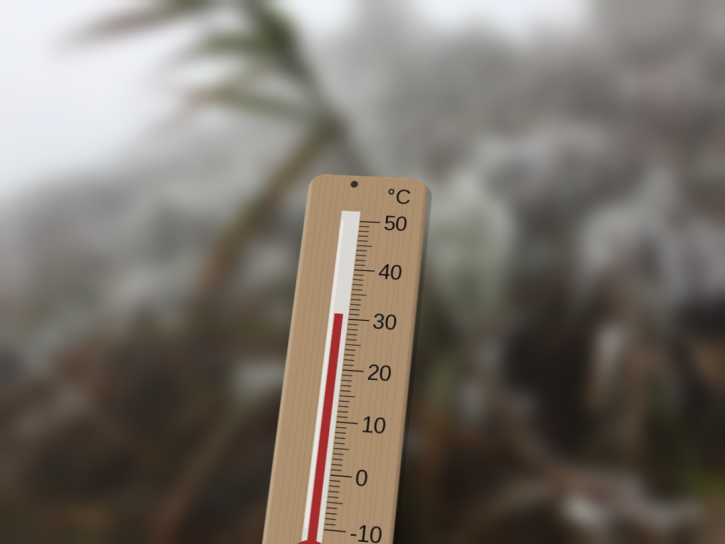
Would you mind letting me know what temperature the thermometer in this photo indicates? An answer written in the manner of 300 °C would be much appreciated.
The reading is 31 °C
